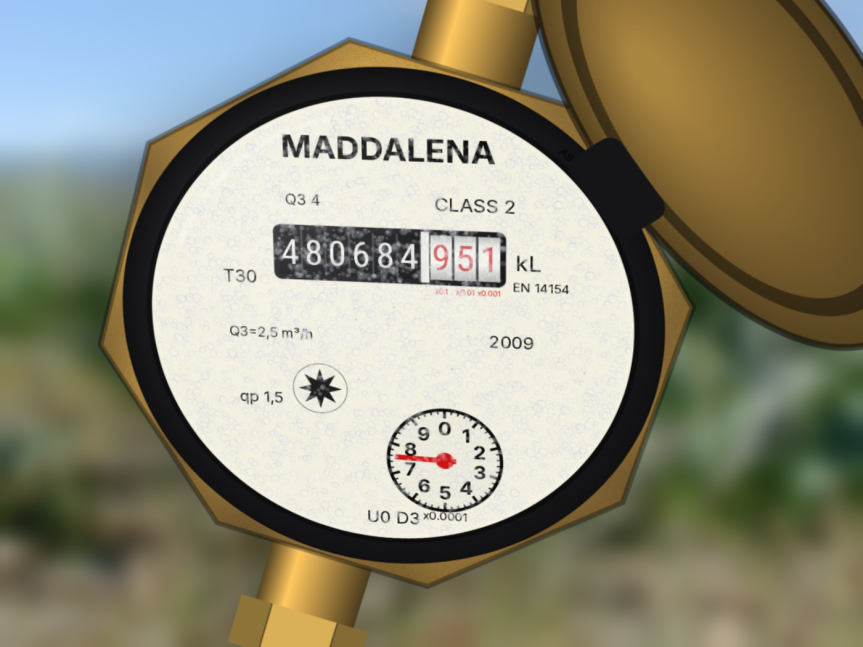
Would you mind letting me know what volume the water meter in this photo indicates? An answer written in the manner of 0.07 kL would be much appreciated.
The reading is 480684.9517 kL
